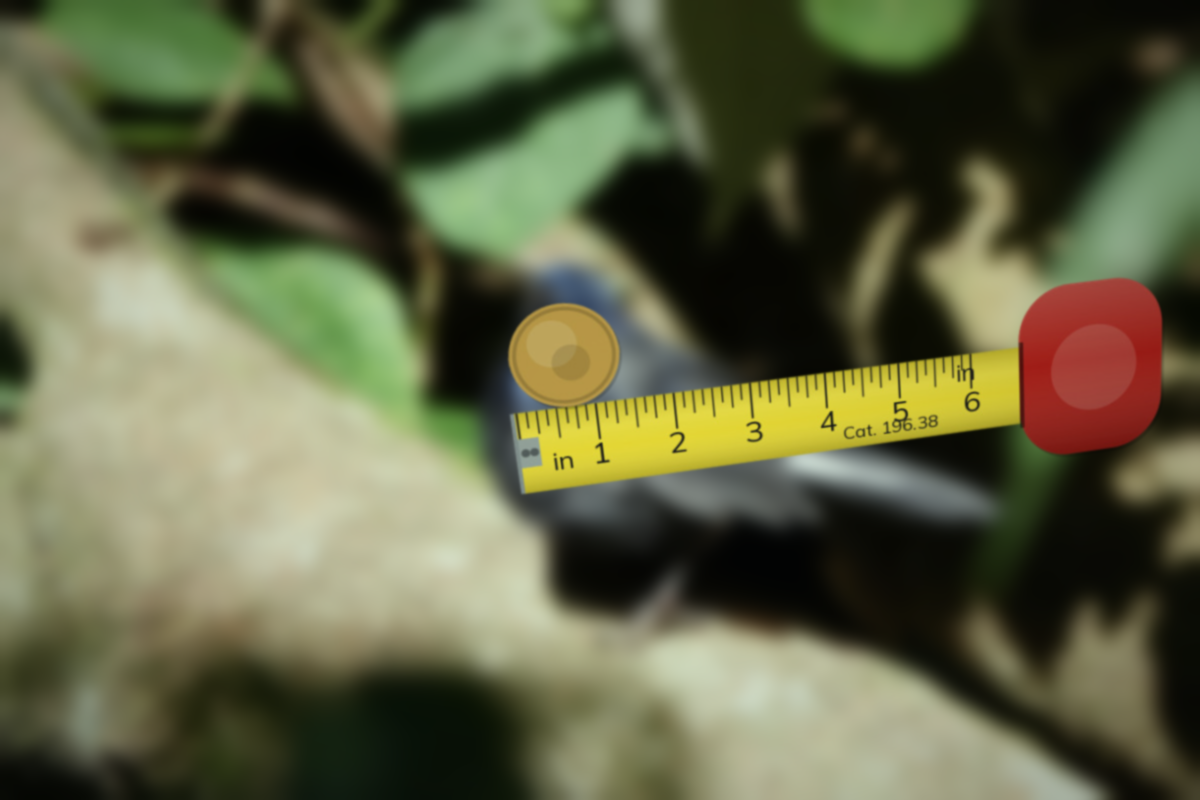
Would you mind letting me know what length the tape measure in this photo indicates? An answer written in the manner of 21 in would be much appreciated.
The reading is 1.375 in
